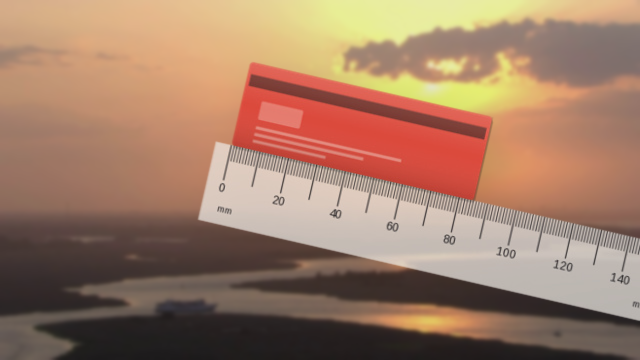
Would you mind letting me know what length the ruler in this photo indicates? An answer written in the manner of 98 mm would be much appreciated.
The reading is 85 mm
